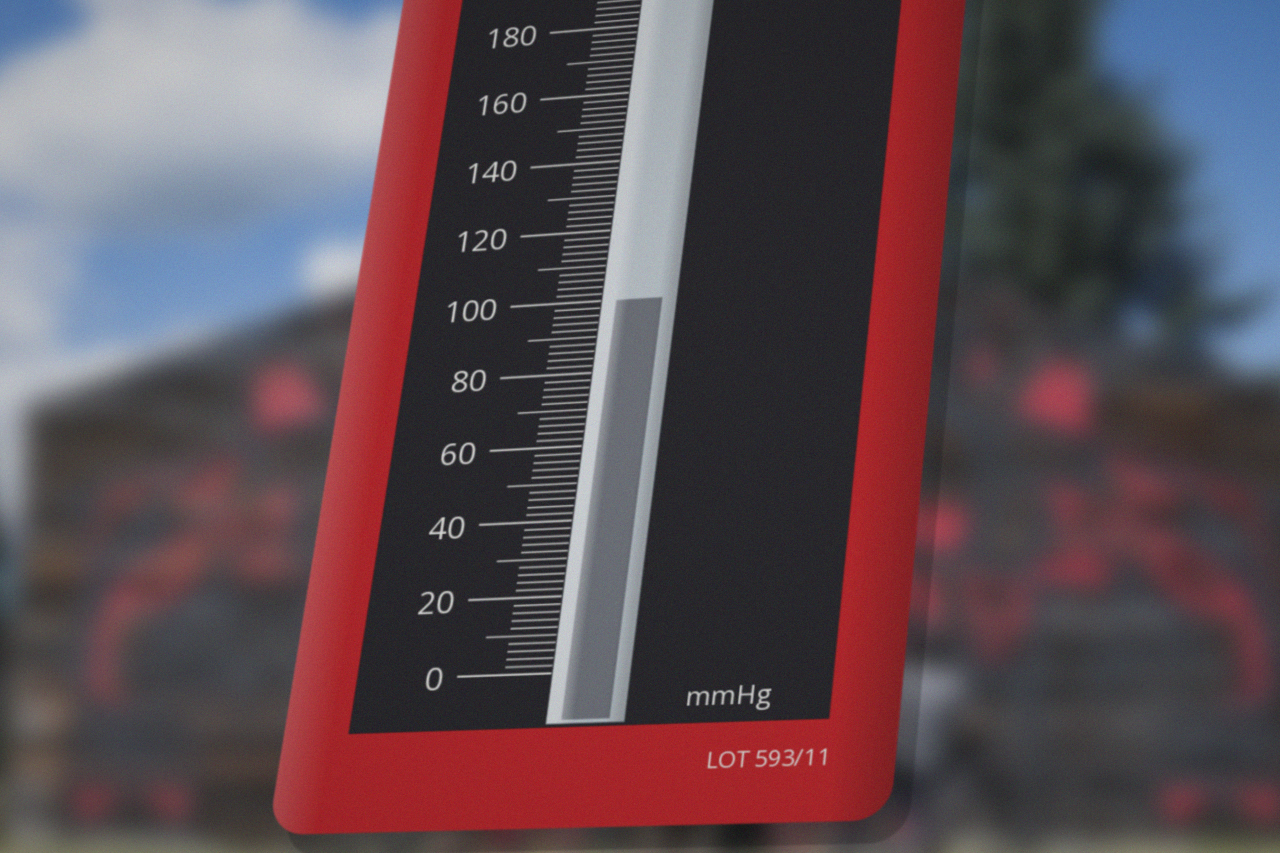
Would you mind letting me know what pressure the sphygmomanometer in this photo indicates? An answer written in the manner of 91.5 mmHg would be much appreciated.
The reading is 100 mmHg
